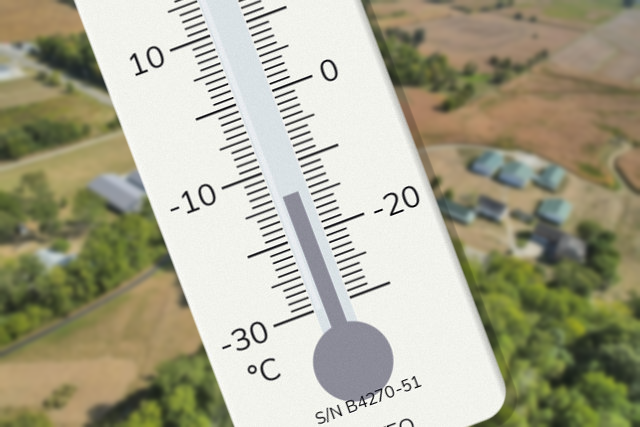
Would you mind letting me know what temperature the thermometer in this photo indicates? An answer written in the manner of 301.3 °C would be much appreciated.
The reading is -14 °C
